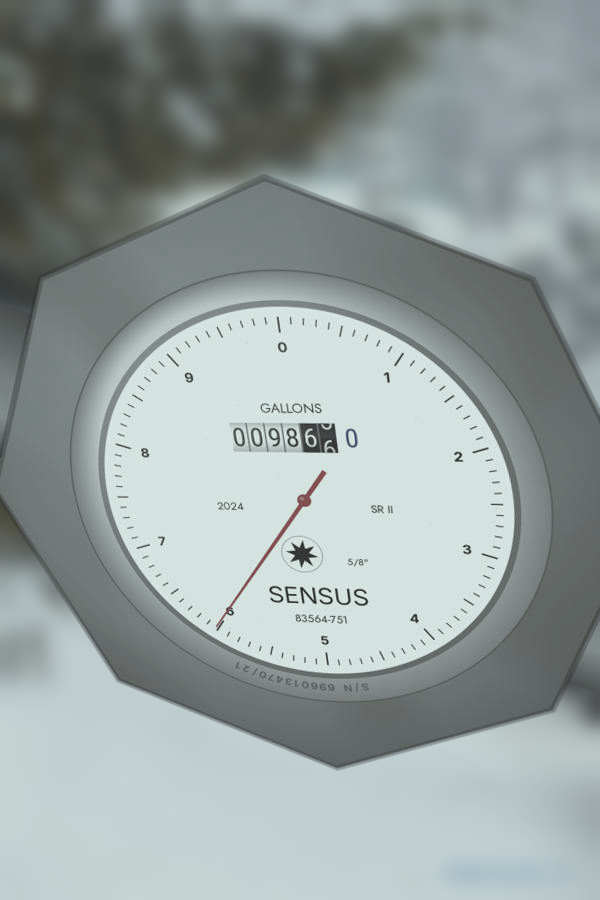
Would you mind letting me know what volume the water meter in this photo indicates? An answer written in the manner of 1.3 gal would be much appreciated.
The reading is 98656.0 gal
